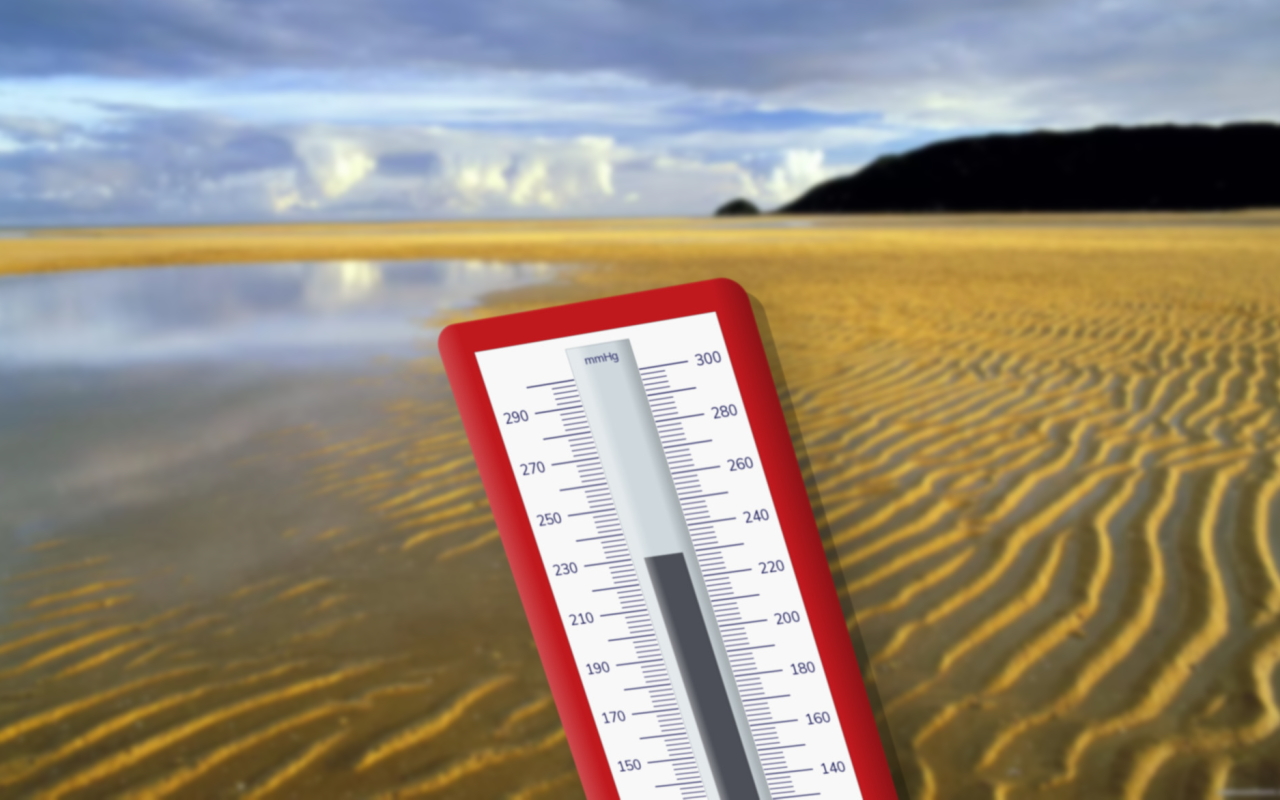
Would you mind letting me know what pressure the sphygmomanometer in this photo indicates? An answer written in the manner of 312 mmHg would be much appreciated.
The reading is 230 mmHg
